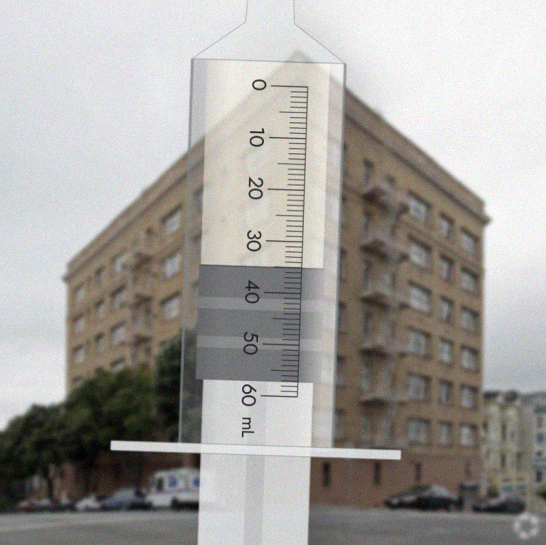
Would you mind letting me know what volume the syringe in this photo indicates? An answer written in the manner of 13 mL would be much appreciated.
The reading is 35 mL
